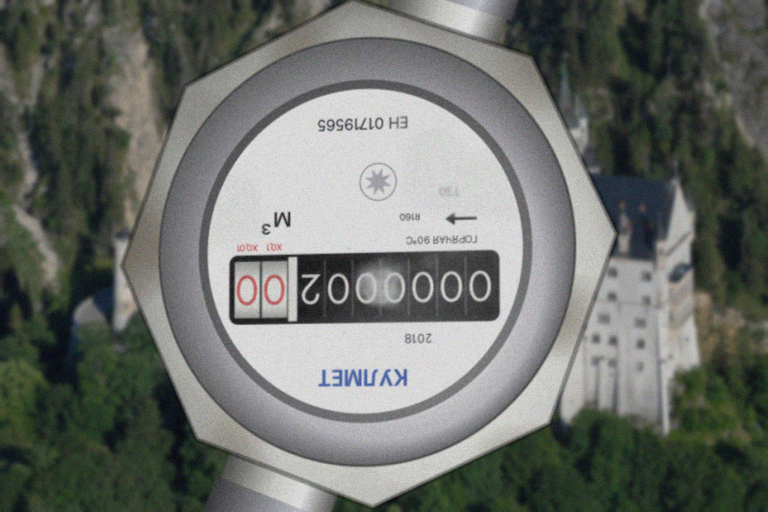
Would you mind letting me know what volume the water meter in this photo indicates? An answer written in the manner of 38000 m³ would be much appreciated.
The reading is 2.00 m³
